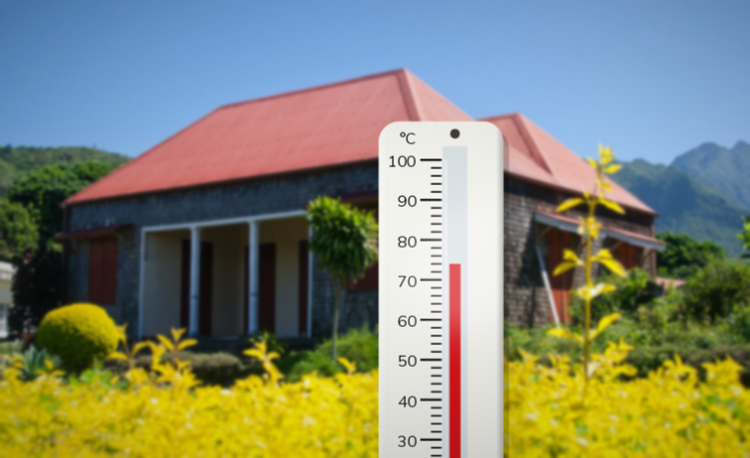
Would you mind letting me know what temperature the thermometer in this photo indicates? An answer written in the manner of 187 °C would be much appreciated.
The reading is 74 °C
